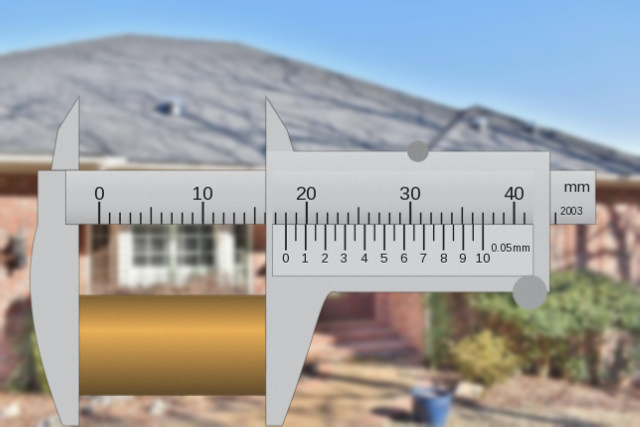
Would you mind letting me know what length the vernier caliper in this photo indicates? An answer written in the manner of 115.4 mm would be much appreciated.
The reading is 18.0 mm
